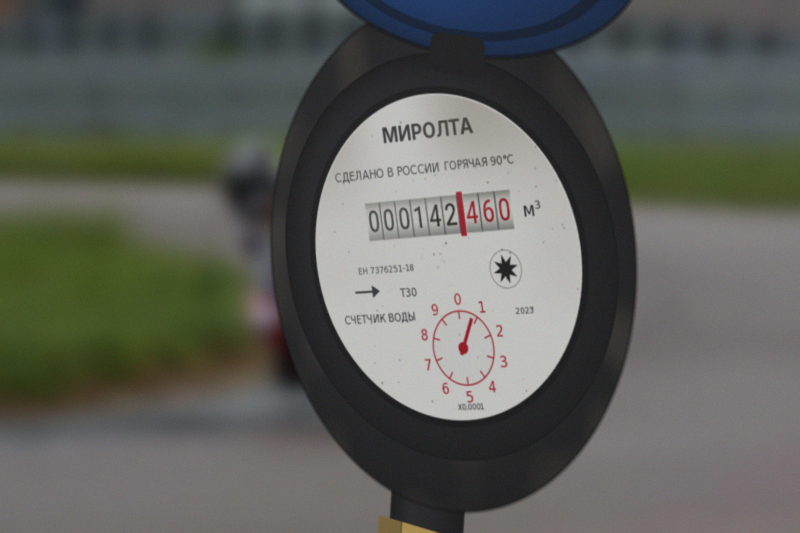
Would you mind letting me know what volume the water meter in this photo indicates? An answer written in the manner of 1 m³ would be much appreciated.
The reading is 142.4600 m³
